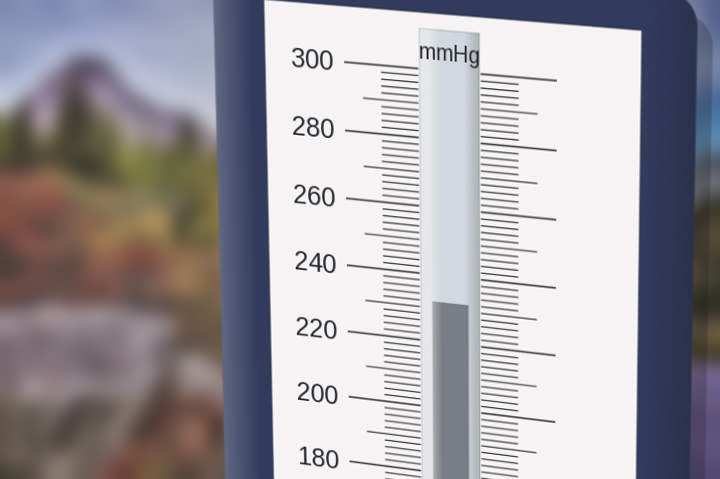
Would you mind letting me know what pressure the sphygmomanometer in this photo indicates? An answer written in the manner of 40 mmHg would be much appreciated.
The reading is 232 mmHg
